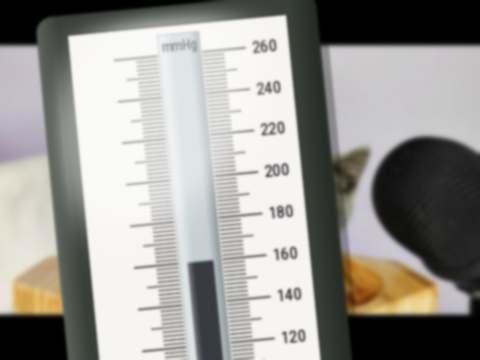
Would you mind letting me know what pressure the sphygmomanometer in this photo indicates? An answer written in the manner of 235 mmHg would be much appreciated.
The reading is 160 mmHg
